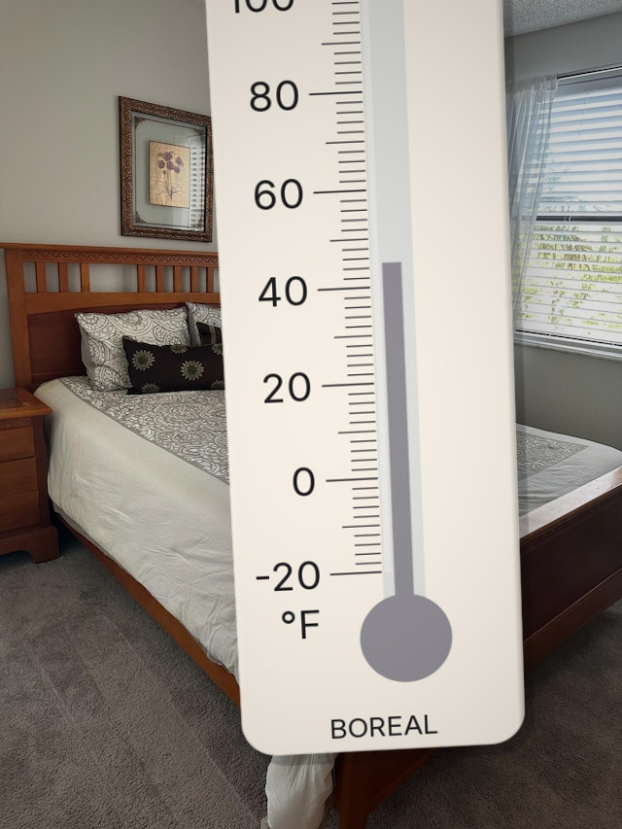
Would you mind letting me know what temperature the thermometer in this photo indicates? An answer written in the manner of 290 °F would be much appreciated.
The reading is 45 °F
